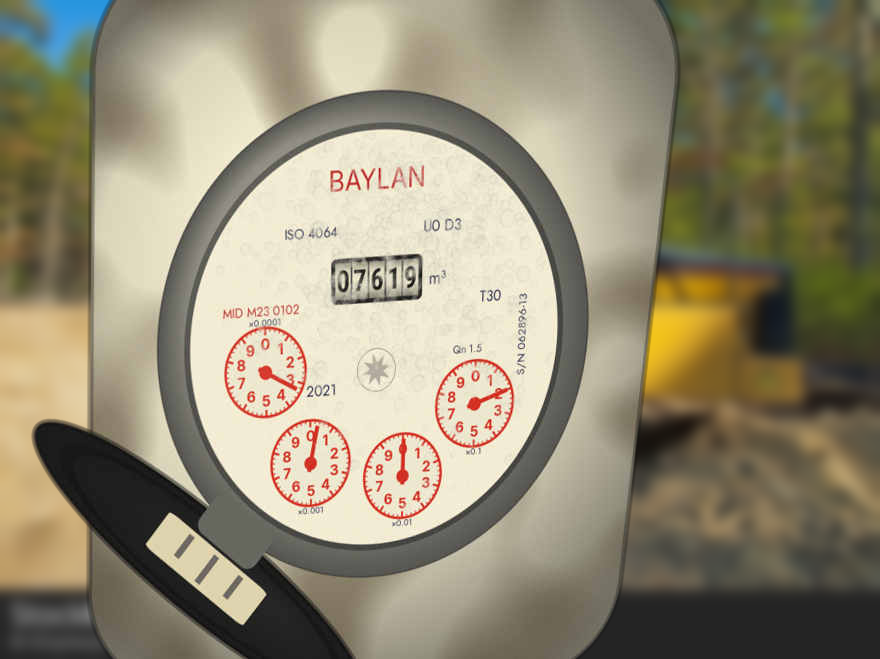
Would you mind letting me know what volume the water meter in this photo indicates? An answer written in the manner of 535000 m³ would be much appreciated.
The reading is 7619.2003 m³
